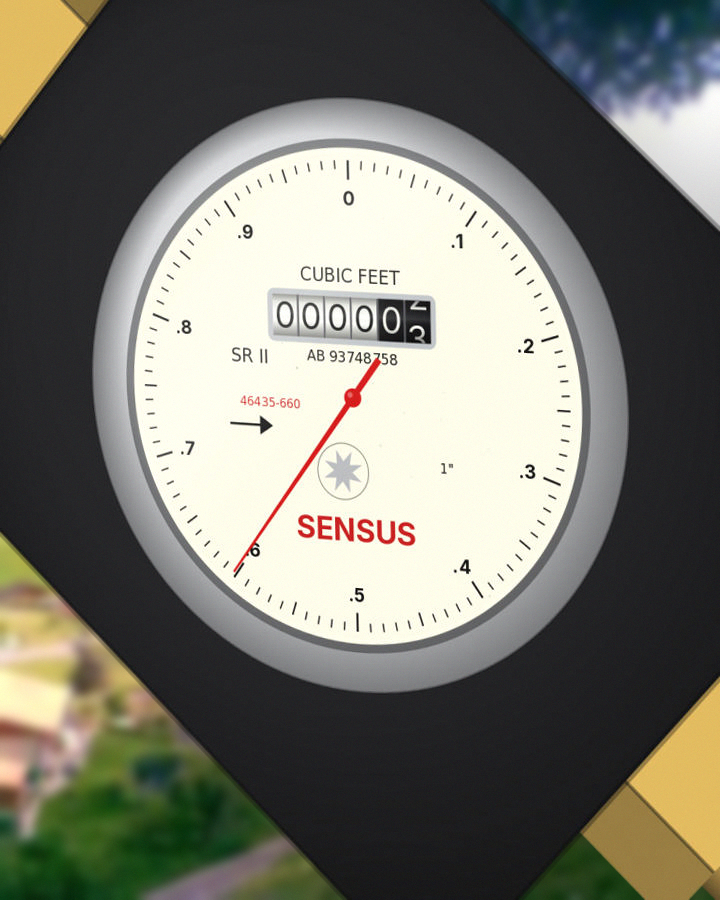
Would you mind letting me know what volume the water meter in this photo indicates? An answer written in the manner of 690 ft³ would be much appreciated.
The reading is 2.60 ft³
